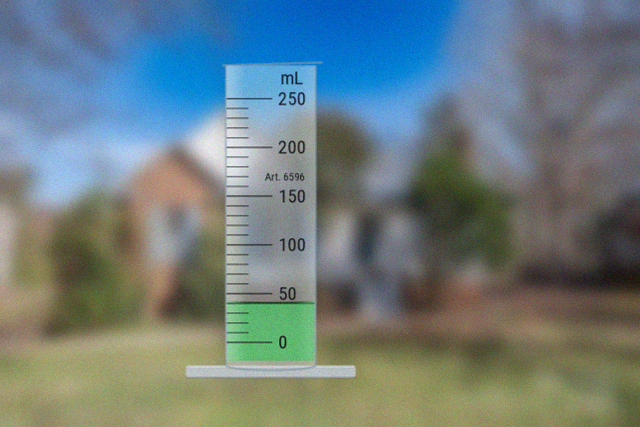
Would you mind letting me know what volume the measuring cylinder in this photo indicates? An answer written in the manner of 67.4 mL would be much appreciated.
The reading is 40 mL
